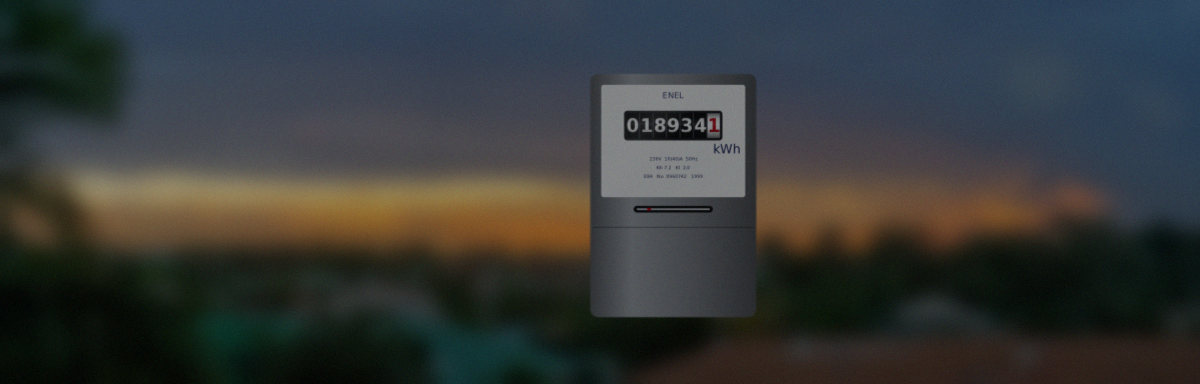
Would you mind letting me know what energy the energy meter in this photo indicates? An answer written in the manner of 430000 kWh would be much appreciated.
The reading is 18934.1 kWh
